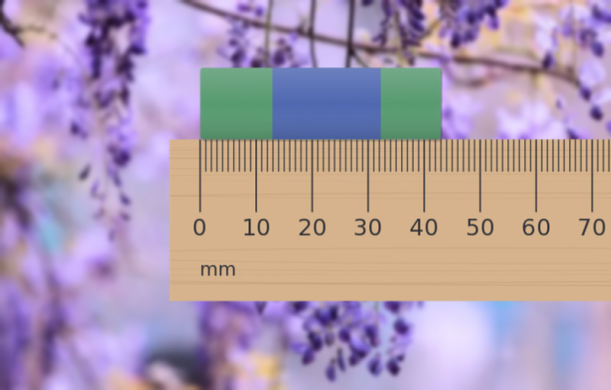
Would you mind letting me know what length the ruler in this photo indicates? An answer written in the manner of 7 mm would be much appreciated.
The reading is 43 mm
